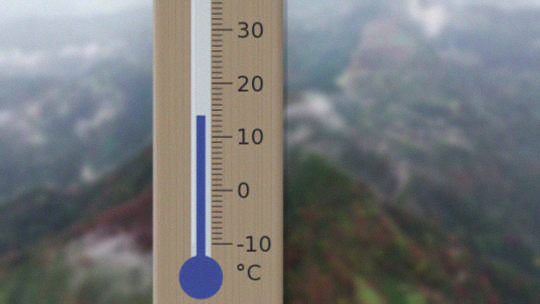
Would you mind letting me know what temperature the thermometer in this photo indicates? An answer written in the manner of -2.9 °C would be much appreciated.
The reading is 14 °C
